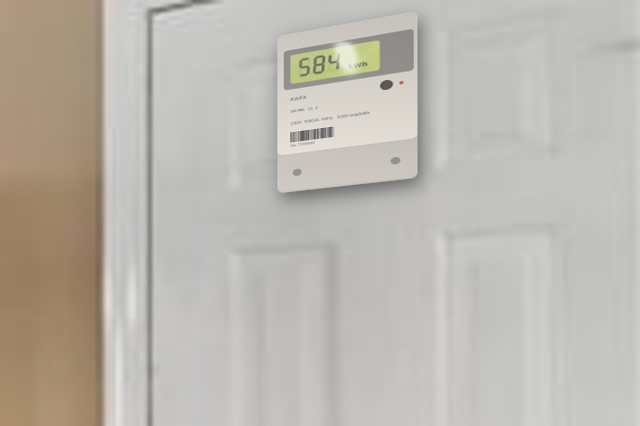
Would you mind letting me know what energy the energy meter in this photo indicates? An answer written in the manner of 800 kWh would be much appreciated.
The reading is 584 kWh
